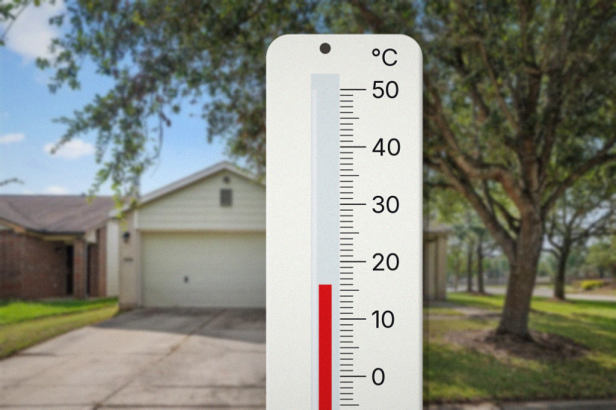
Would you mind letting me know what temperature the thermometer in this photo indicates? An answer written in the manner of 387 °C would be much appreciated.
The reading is 16 °C
